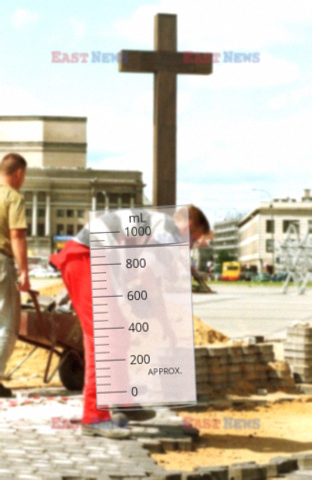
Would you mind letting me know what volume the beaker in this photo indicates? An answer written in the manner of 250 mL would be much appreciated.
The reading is 900 mL
